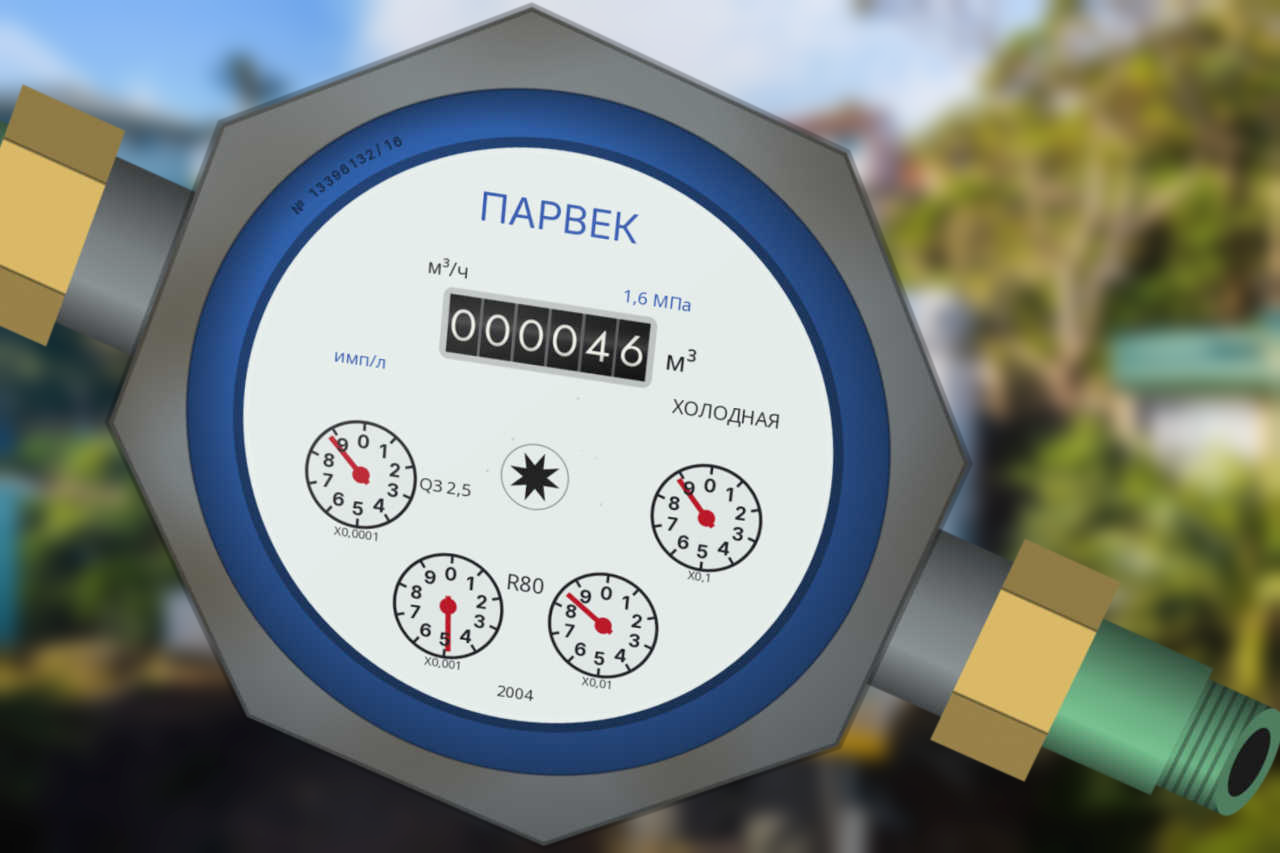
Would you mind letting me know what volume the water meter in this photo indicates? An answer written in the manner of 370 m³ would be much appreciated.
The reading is 46.8848 m³
